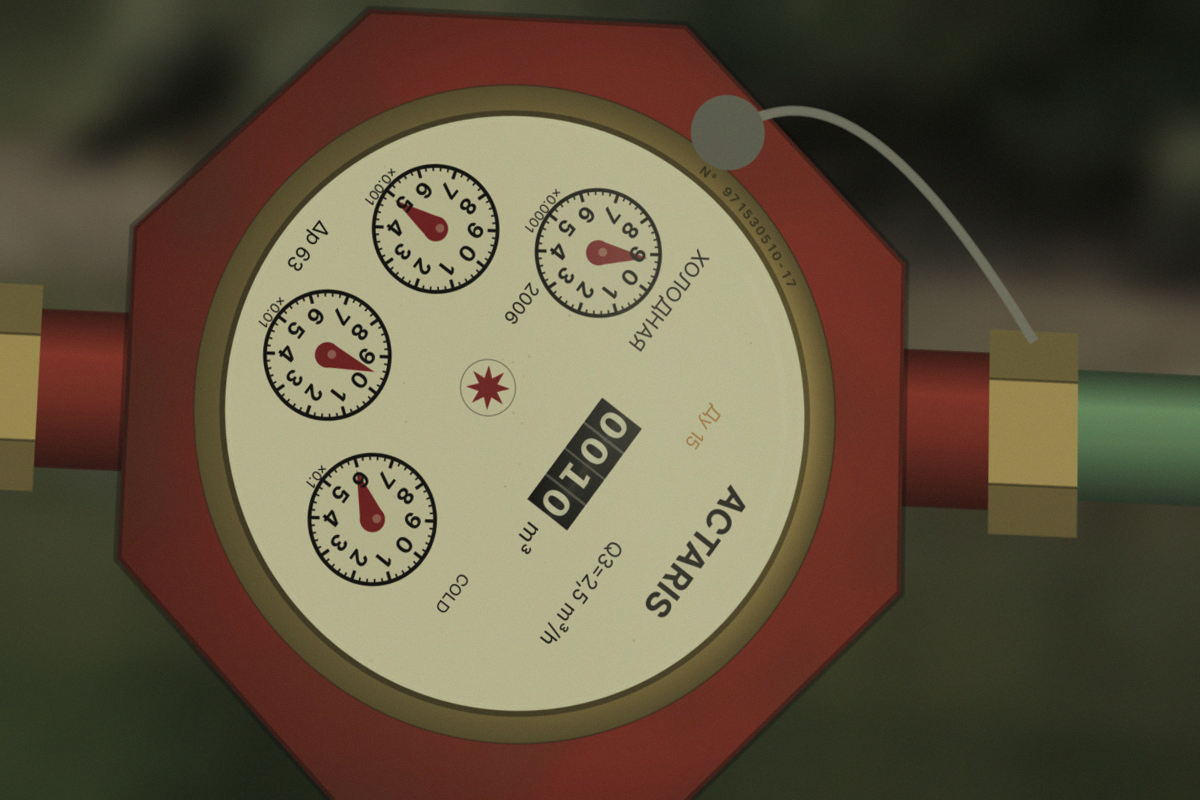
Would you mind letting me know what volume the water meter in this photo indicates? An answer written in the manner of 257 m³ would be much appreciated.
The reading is 10.5949 m³
